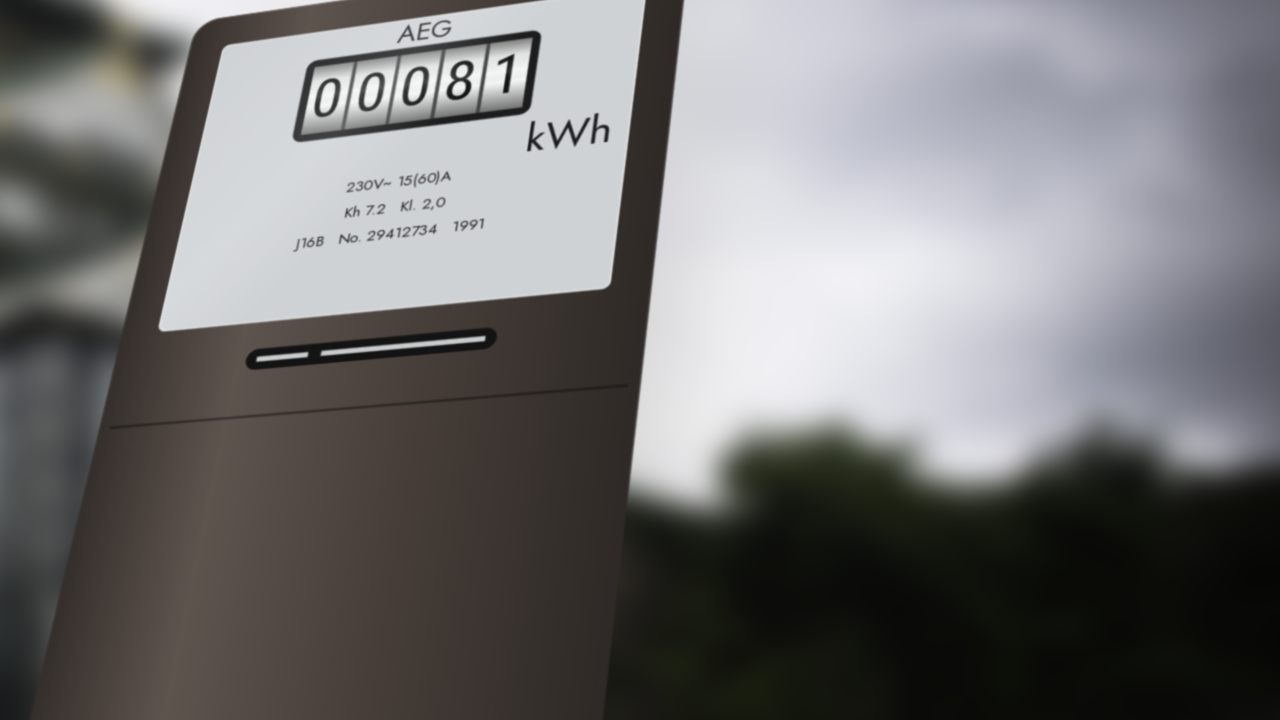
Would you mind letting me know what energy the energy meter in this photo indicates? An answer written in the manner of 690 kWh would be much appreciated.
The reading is 81 kWh
